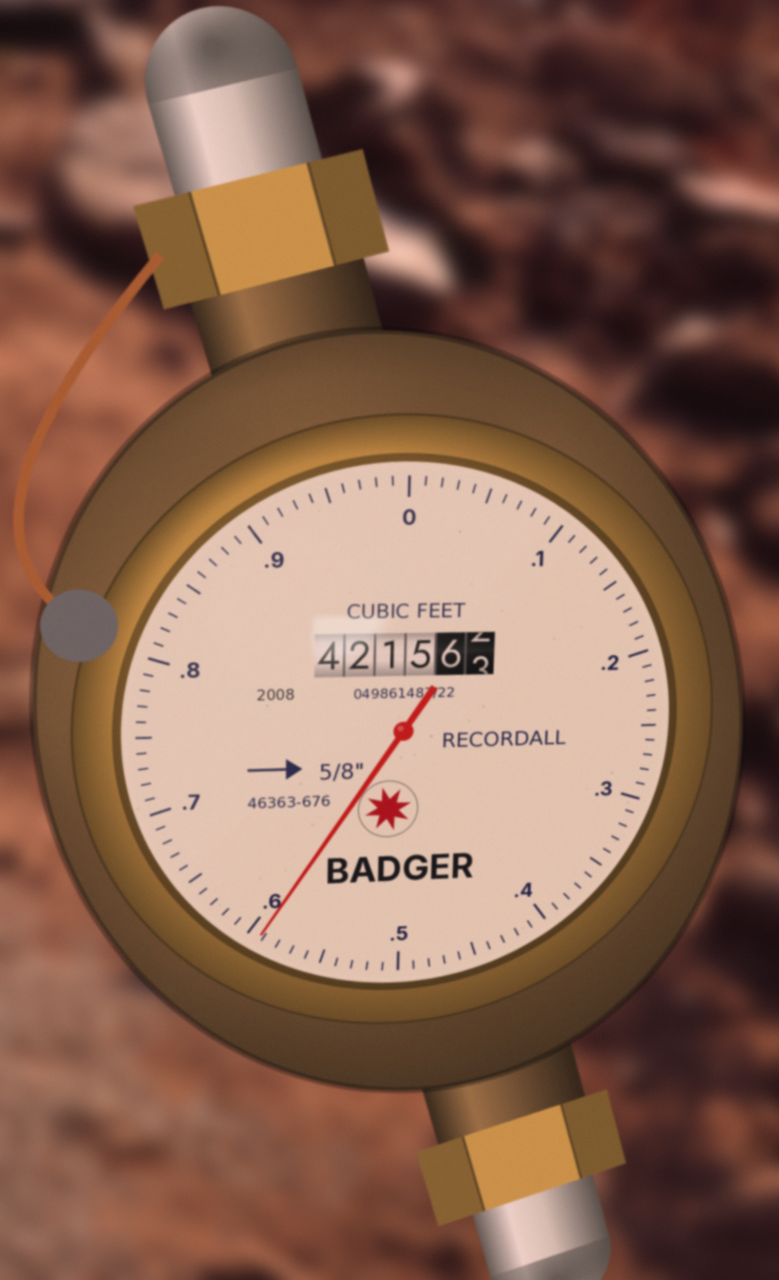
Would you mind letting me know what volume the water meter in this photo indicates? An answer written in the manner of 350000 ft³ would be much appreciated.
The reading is 421562.59 ft³
